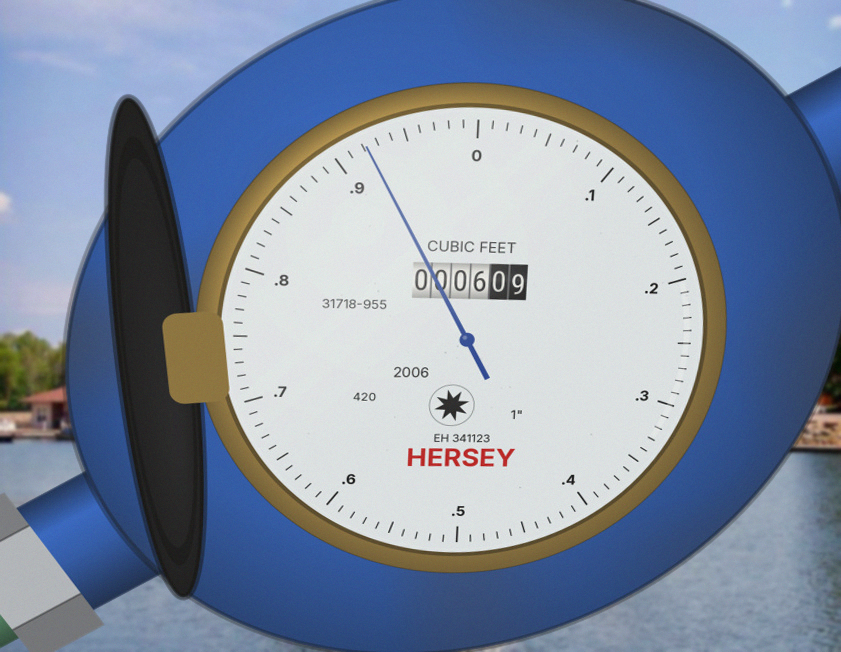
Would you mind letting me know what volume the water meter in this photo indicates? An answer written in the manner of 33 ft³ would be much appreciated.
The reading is 608.92 ft³
